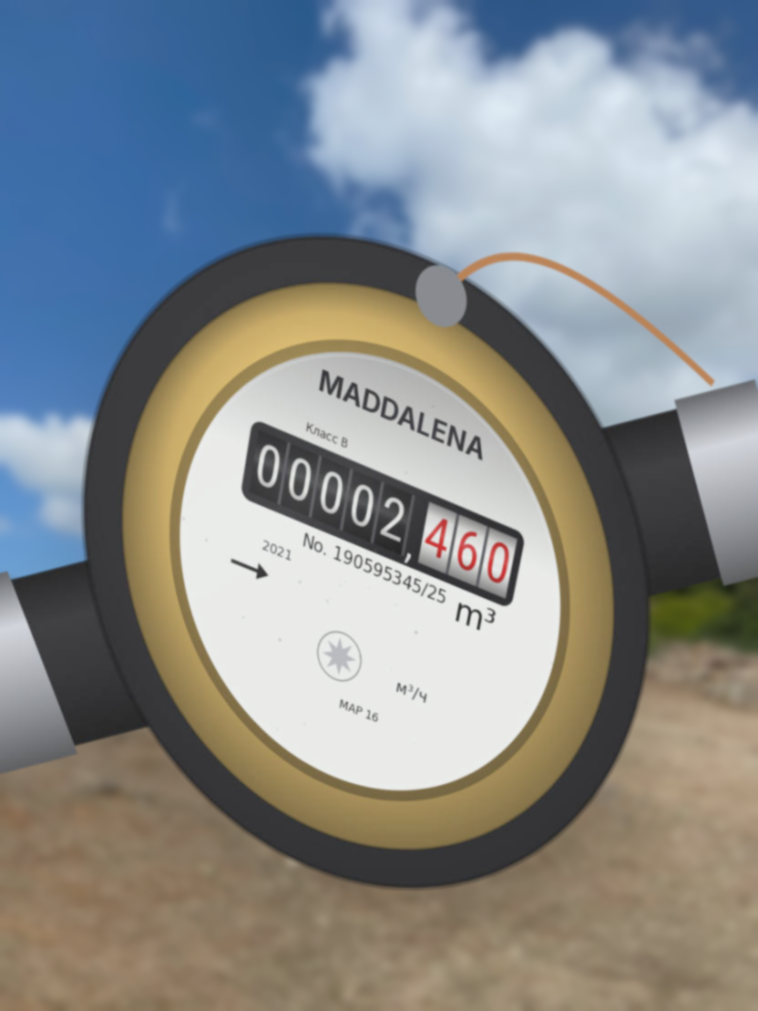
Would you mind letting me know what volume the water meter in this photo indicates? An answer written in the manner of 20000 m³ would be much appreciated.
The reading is 2.460 m³
